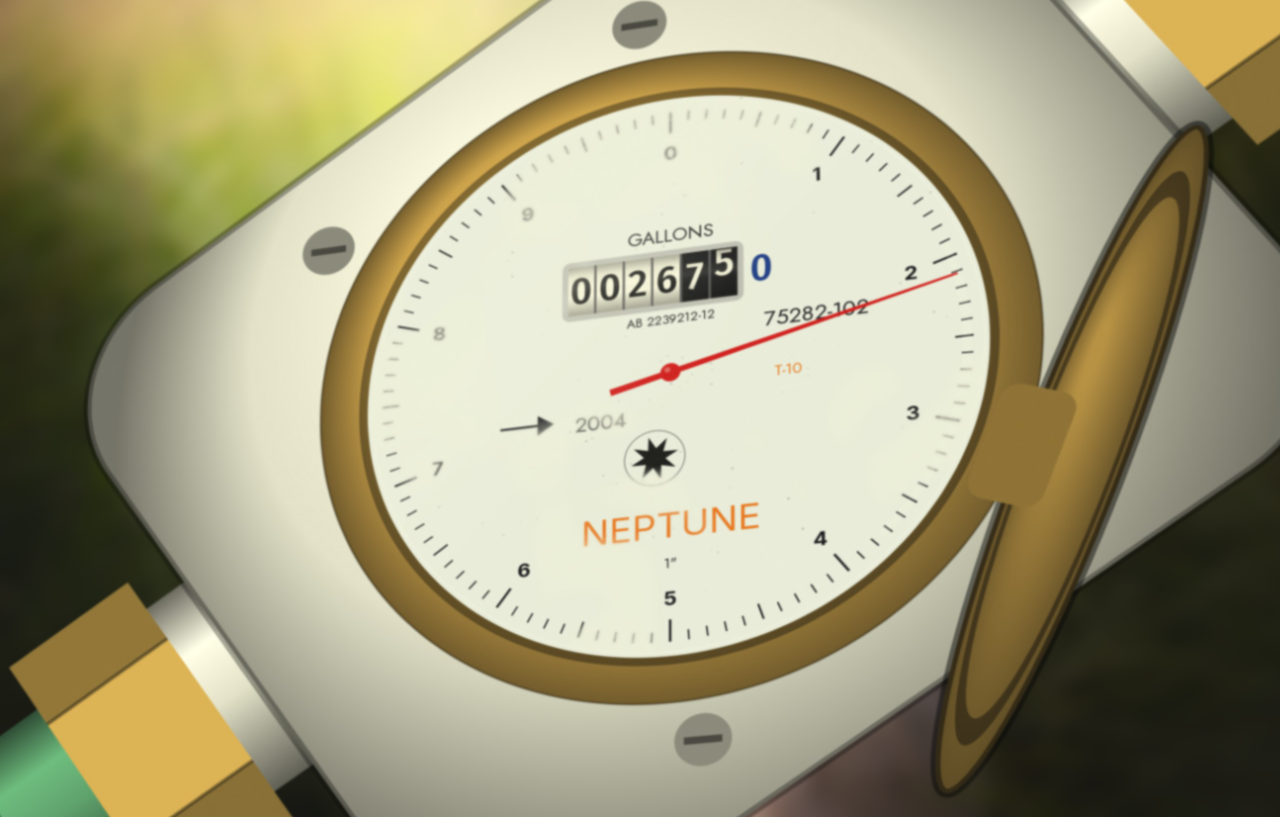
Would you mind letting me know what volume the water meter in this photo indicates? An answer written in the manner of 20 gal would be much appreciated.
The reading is 26752.1 gal
